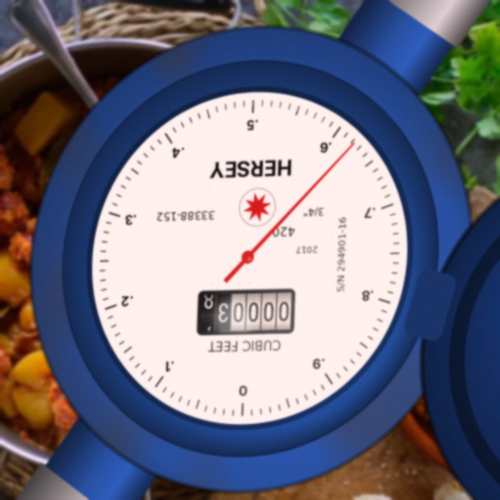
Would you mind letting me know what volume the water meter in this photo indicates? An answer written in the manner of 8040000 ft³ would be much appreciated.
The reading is 37.62 ft³
